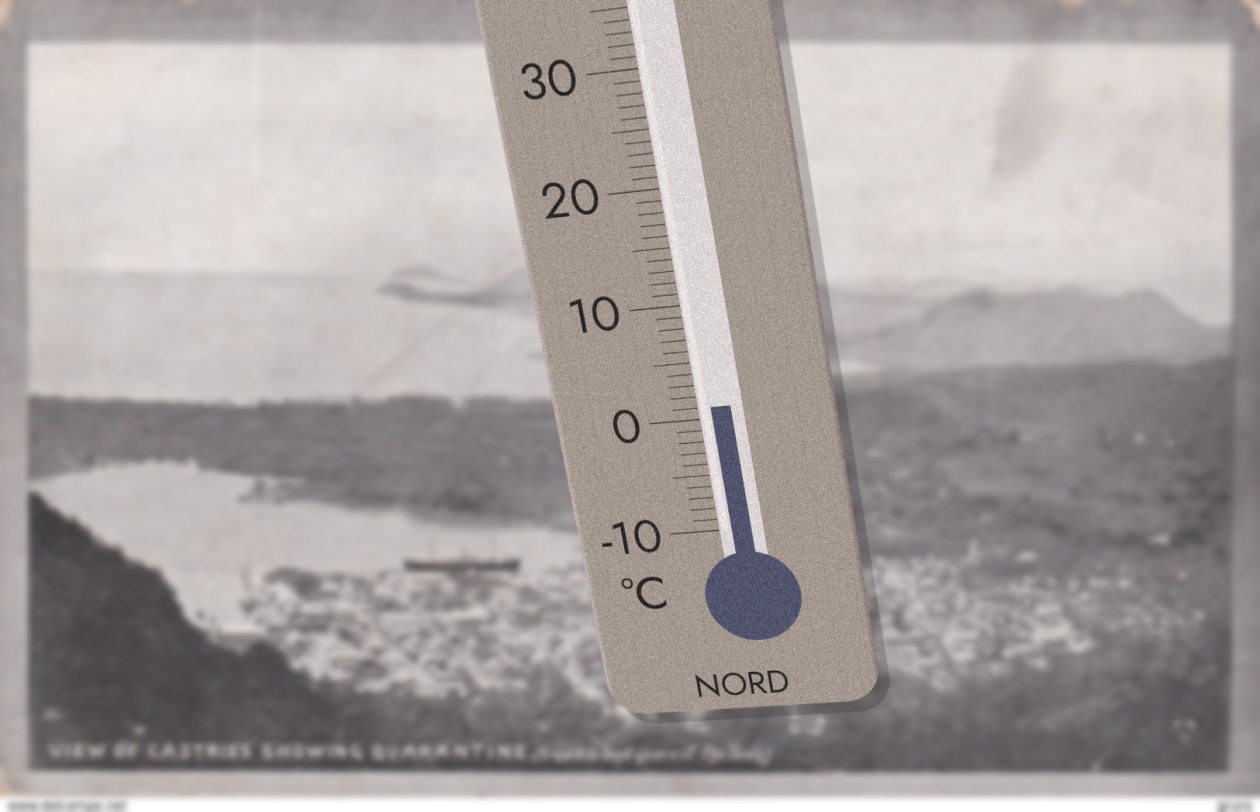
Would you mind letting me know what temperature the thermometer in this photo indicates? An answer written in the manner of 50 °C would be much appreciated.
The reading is 1 °C
